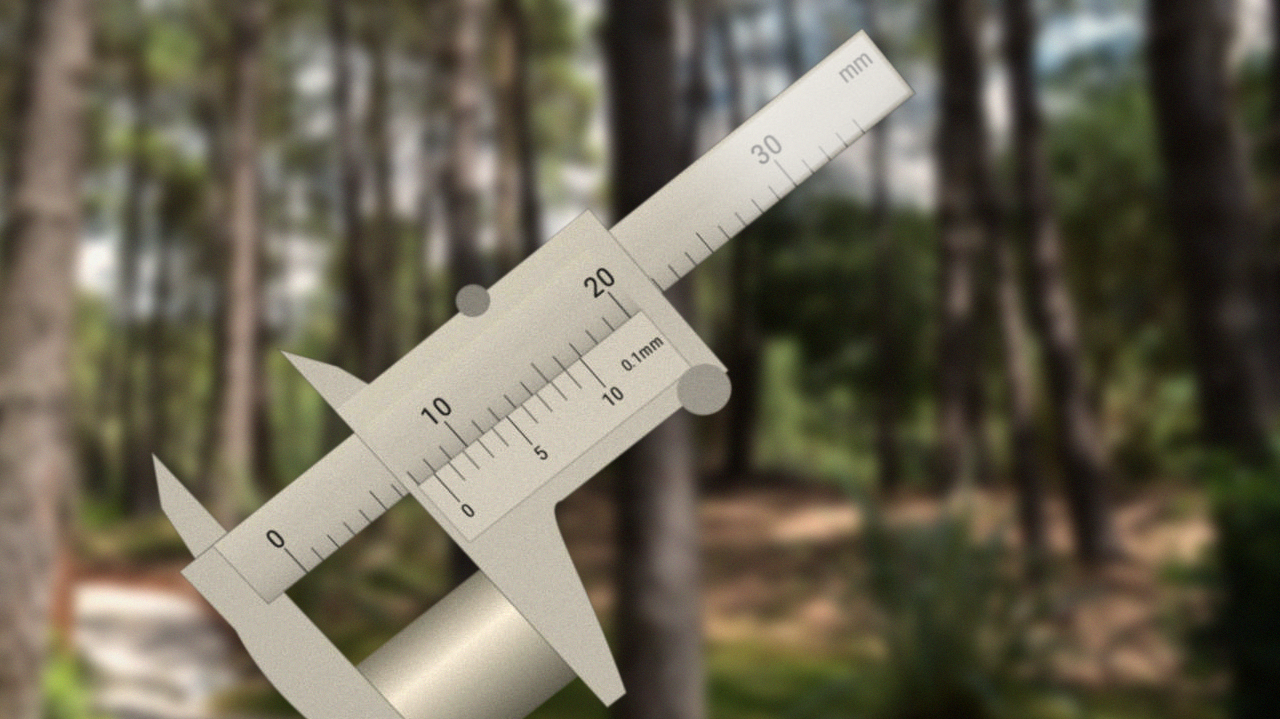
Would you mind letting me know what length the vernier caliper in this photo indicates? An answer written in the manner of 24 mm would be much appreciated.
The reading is 7.9 mm
